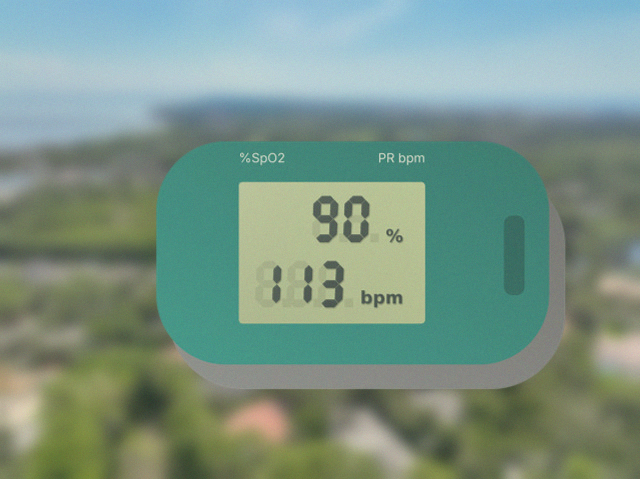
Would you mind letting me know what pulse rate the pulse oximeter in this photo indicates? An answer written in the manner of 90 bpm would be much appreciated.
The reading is 113 bpm
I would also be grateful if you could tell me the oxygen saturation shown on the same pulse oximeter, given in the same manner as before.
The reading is 90 %
